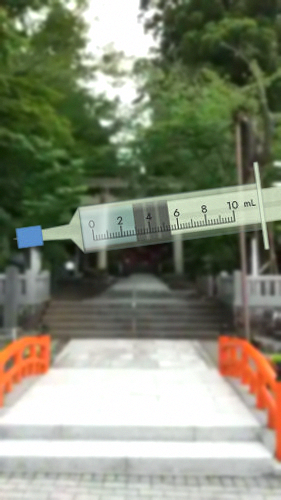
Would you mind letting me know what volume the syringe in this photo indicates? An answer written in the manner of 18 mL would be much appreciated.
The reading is 3 mL
